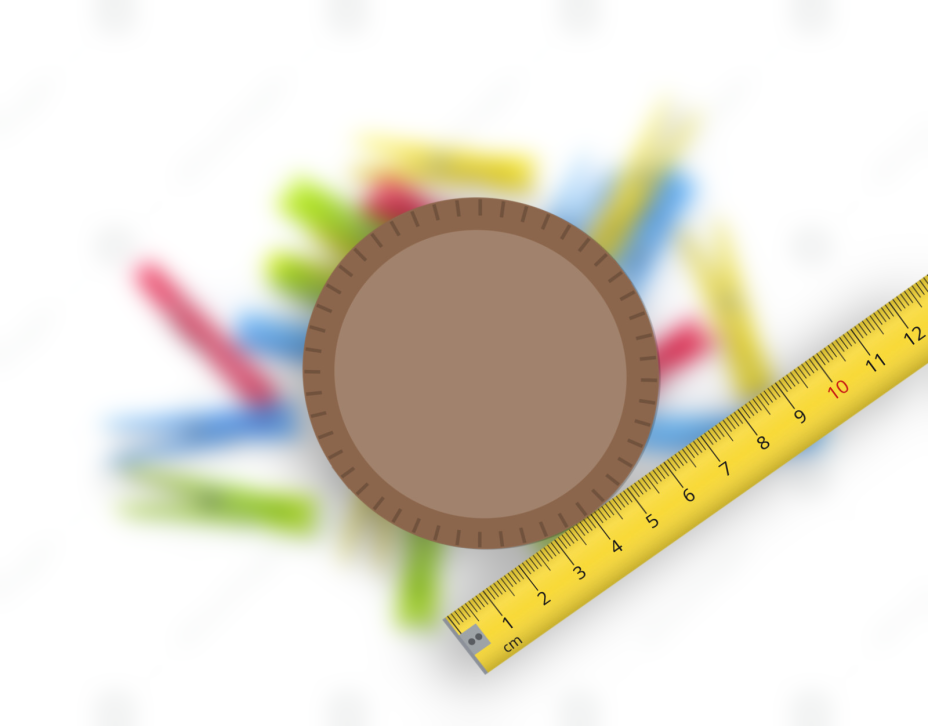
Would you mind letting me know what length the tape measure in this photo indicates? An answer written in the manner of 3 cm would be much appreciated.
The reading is 7.8 cm
